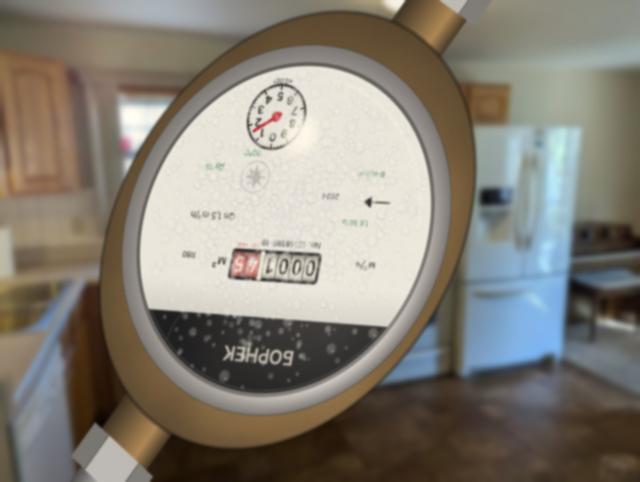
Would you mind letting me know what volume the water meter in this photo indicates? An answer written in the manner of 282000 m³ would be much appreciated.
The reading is 1.451 m³
